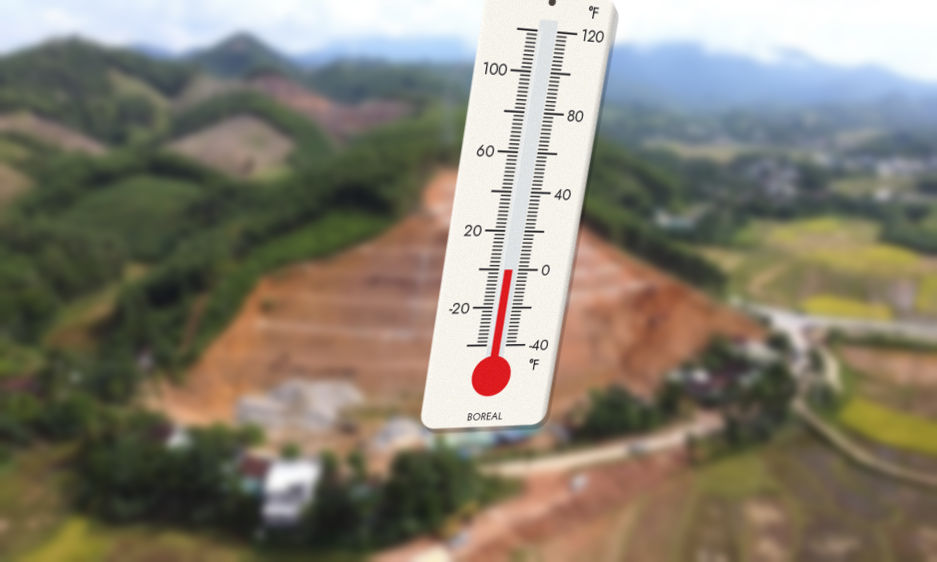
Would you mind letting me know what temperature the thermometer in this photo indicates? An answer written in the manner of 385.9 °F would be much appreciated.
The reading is 0 °F
